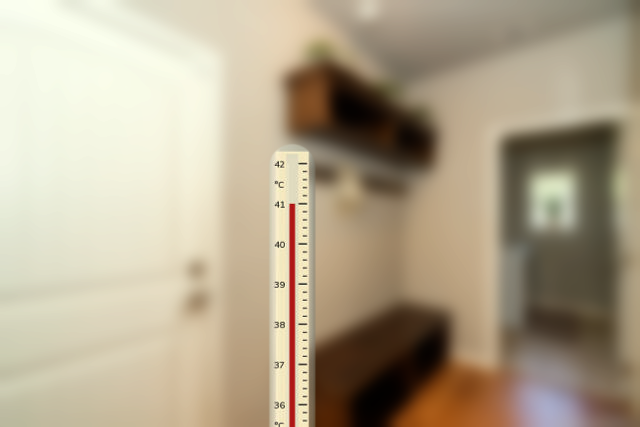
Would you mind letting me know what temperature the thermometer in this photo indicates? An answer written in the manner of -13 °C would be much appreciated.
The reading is 41 °C
